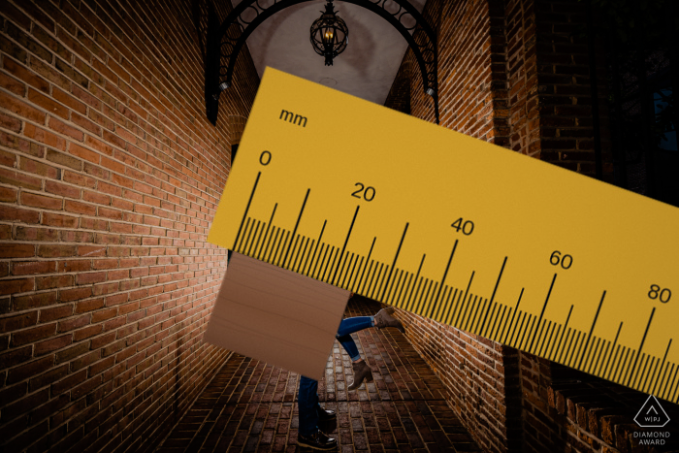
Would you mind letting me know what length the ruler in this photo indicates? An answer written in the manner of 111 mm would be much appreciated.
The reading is 24 mm
